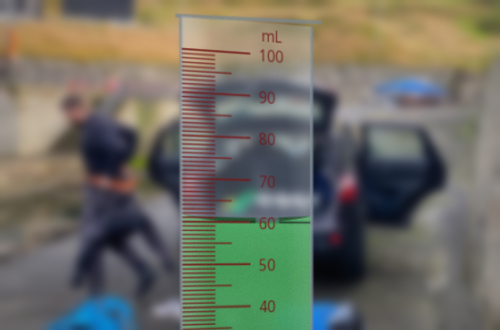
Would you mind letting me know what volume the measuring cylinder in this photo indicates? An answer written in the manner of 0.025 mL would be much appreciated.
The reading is 60 mL
